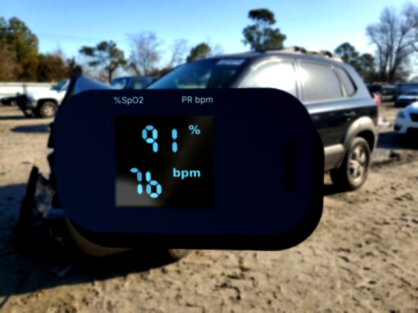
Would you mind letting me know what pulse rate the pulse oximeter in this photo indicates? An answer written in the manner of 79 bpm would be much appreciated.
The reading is 76 bpm
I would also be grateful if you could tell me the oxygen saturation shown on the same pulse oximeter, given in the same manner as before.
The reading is 91 %
